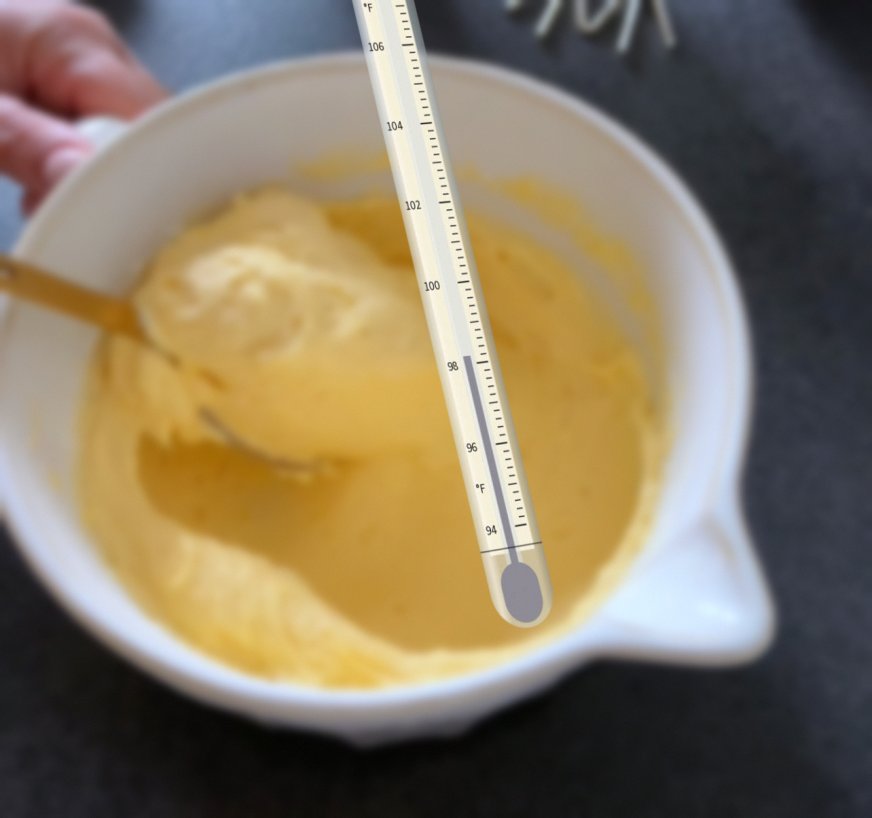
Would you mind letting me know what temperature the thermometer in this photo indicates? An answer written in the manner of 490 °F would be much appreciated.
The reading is 98.2 °F
